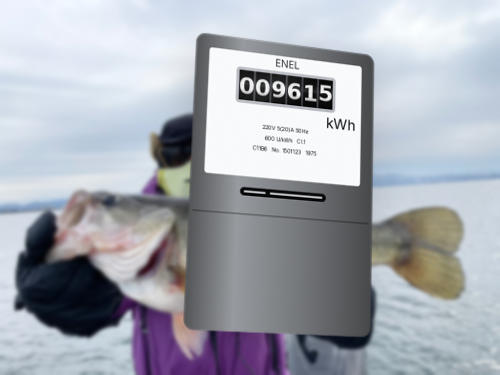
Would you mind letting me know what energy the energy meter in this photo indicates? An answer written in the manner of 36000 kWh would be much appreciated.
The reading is 9615 kWh
